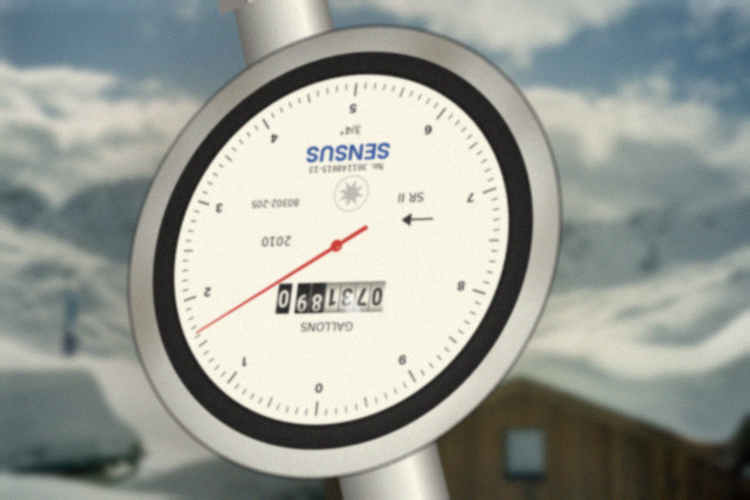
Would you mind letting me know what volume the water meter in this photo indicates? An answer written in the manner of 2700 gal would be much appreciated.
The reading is 731891.6 gal
